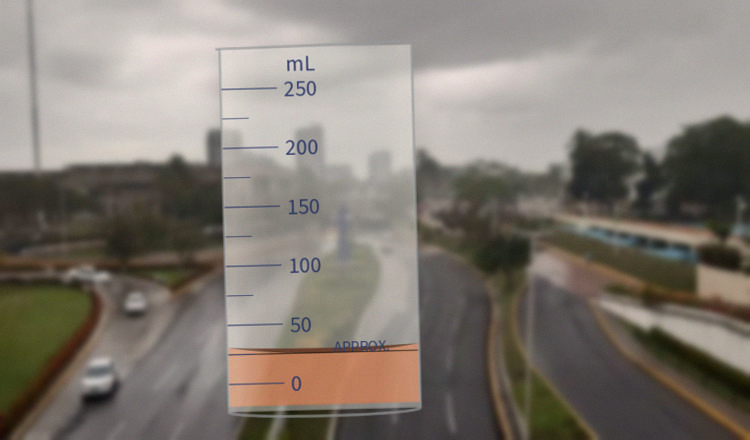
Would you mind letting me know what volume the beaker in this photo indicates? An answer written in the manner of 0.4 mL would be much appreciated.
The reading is 25 mL
